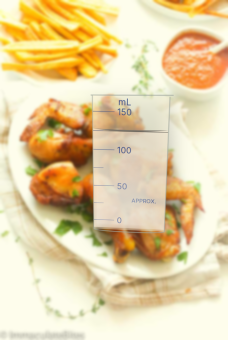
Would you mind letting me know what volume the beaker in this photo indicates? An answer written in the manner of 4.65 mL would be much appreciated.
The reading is 125 mL
